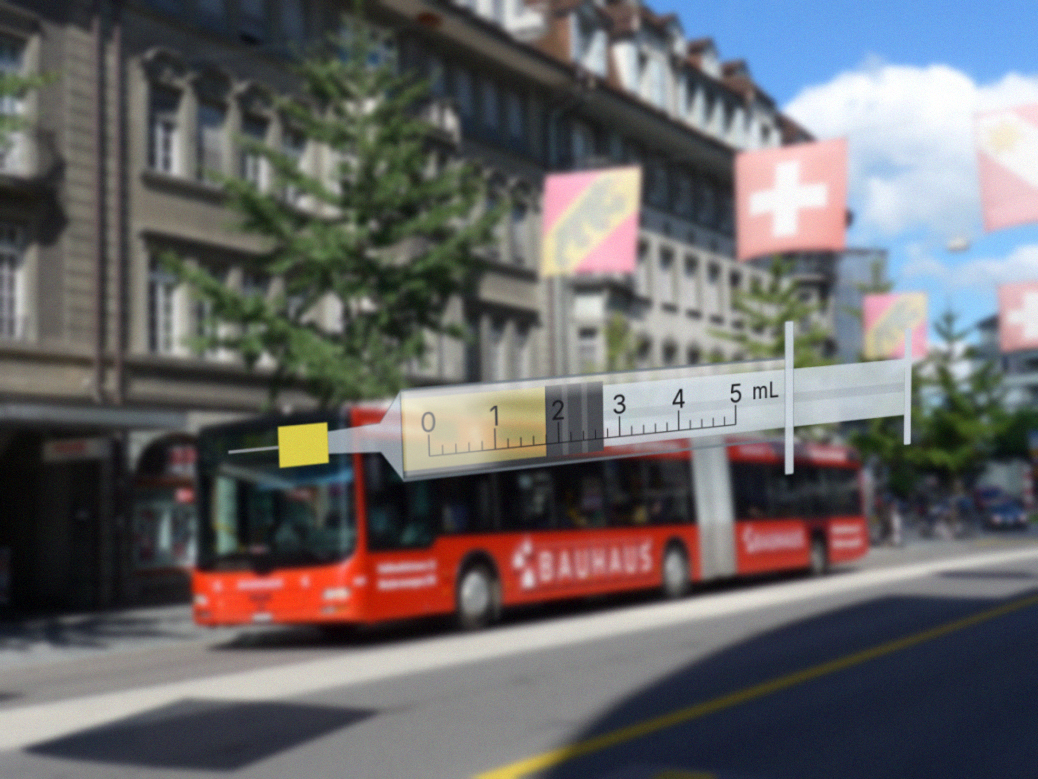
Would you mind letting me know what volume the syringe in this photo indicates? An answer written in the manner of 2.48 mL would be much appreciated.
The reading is 1.8 mL
